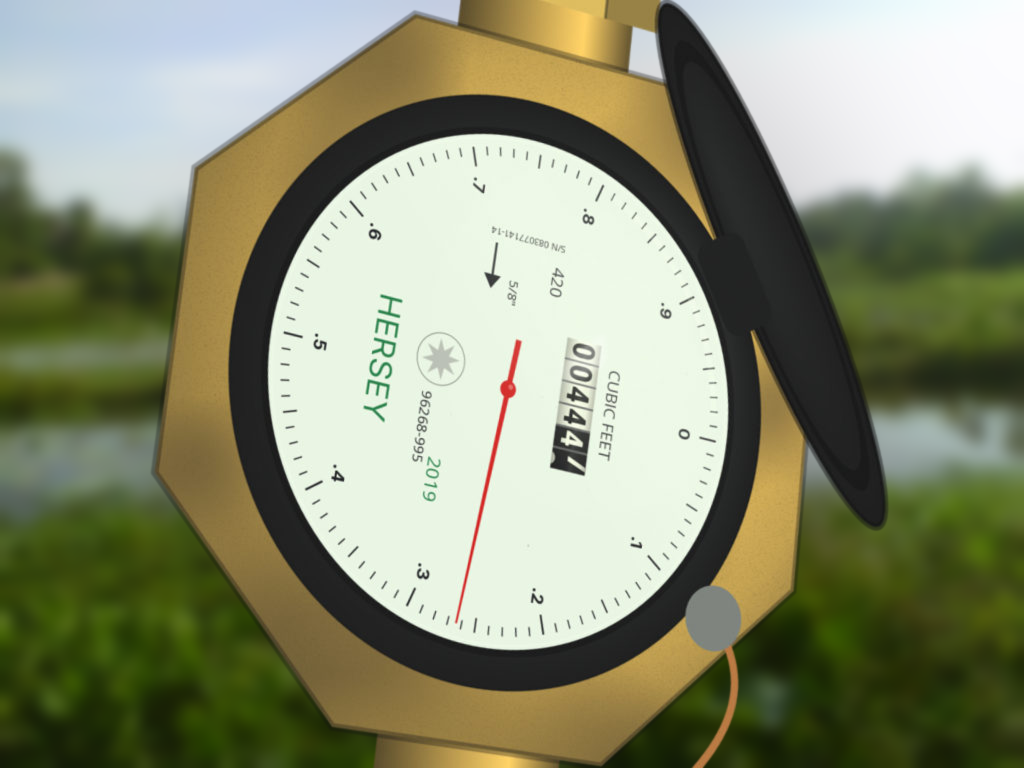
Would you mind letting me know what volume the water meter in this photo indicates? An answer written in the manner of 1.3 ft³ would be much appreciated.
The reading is 4447.26 ft³
